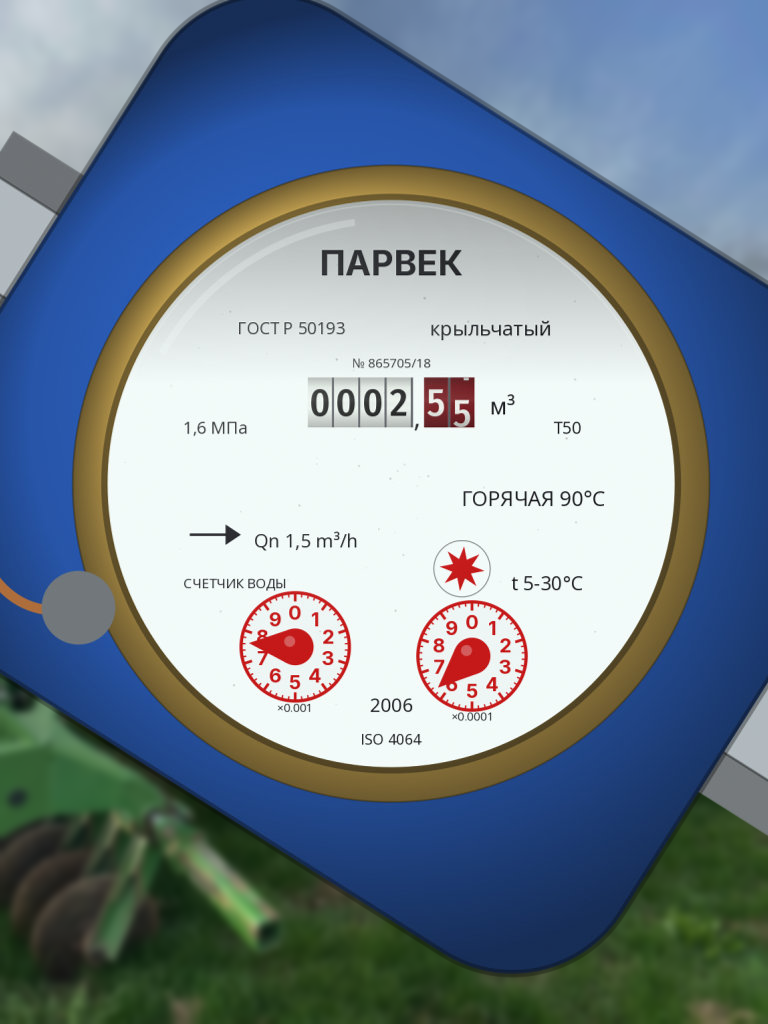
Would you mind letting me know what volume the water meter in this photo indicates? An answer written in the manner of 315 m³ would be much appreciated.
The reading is 2.5476 m³
